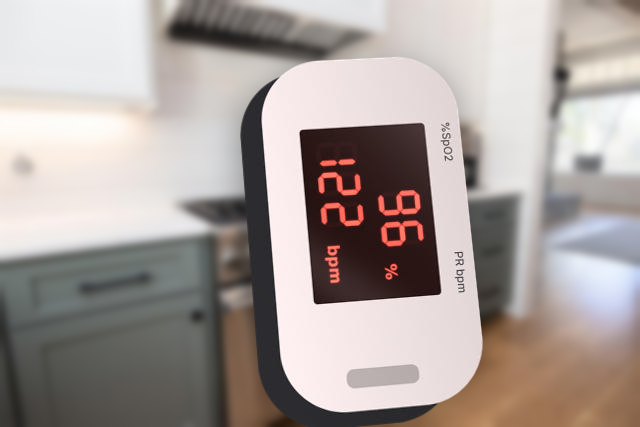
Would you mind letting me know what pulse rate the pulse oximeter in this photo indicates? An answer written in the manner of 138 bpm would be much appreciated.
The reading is 122 bpm
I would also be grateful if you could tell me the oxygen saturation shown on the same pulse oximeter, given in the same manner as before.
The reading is 96 %
